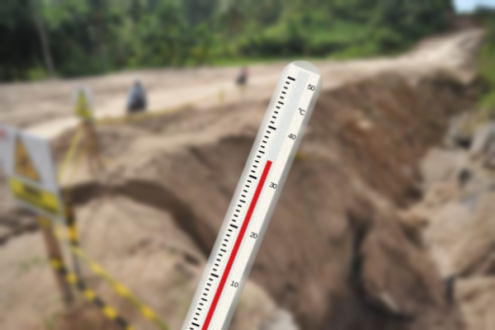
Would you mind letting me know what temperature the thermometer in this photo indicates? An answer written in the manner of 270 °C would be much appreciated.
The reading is 34 °C
